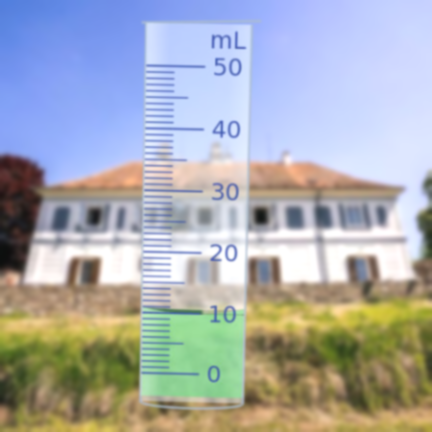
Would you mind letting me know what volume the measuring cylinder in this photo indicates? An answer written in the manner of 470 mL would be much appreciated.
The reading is 10 mL
